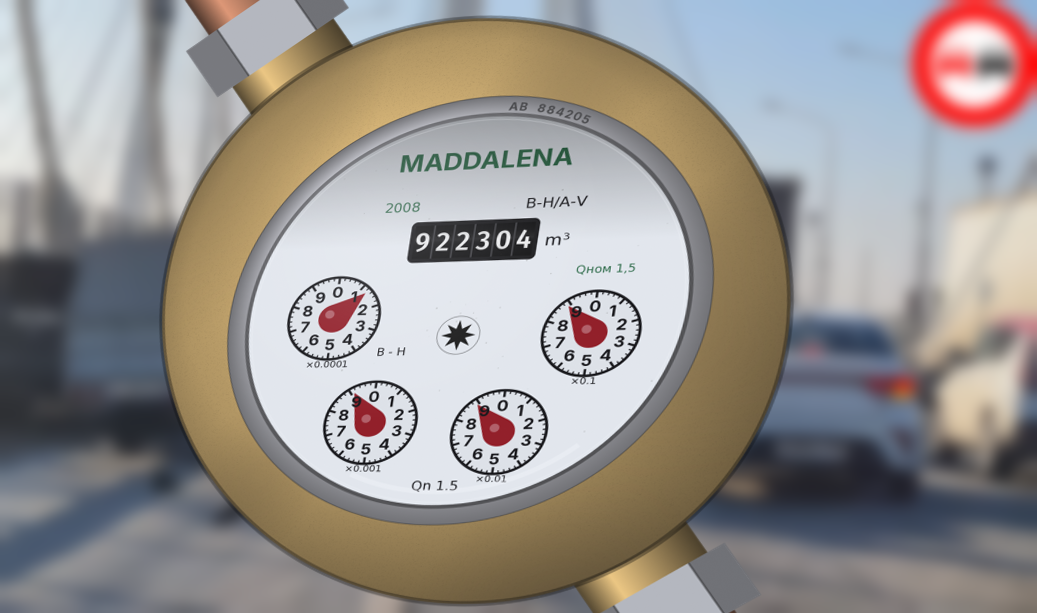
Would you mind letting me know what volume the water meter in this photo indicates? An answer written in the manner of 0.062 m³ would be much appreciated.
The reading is 922304.8891 m³
